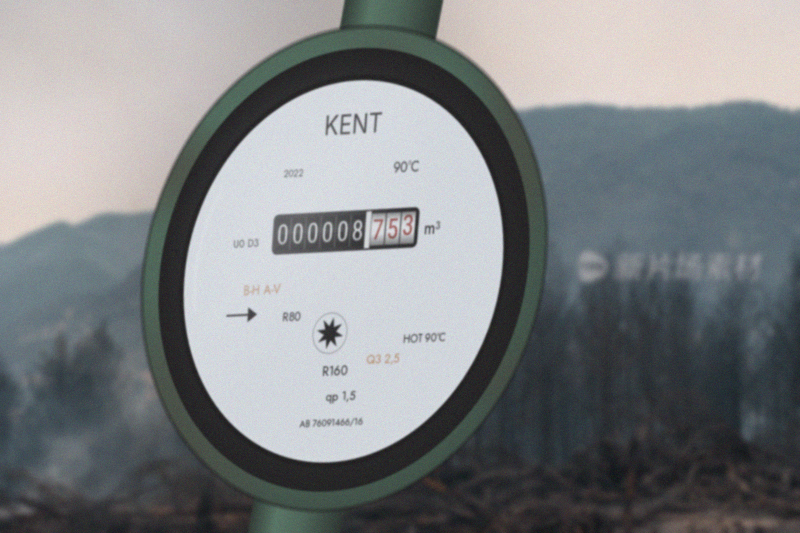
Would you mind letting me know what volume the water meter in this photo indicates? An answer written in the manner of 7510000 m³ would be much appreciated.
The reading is 8.753 m³
